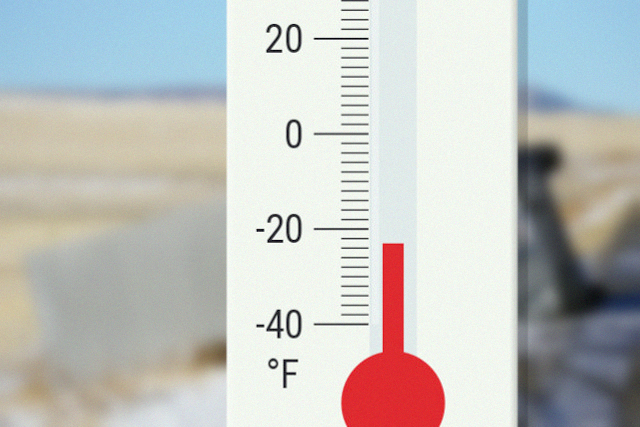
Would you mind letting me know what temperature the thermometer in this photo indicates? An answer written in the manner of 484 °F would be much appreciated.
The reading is -23 °F
